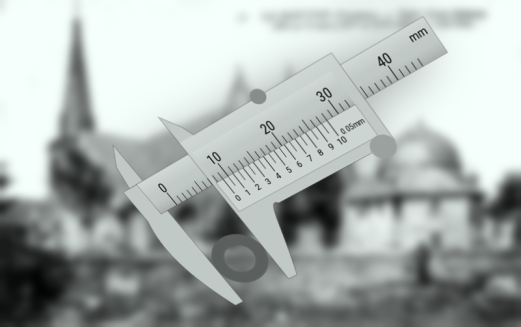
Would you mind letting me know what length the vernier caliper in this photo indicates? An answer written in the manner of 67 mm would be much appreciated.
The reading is 9.0 mm
